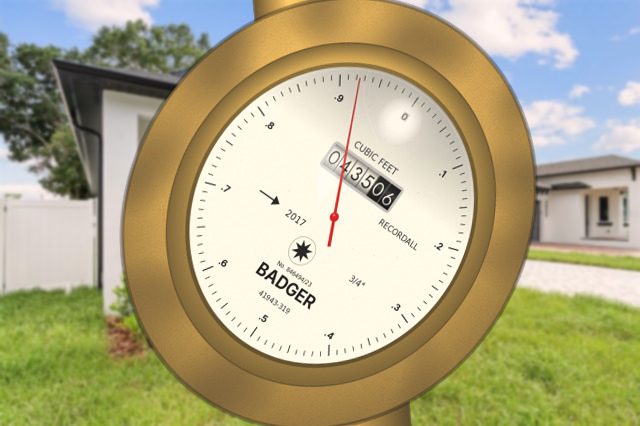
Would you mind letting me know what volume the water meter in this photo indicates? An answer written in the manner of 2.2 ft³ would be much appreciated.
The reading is 43505.92 ft³
